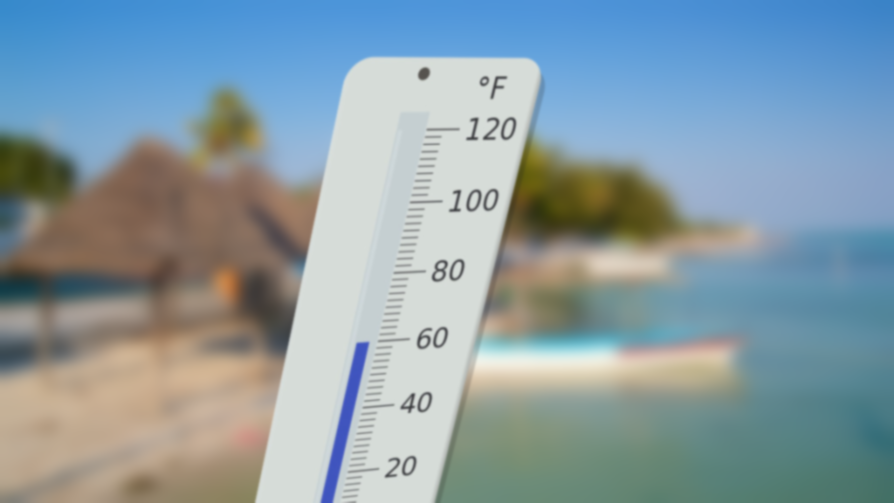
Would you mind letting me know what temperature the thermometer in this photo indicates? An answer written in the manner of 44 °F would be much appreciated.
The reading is 60 °F
